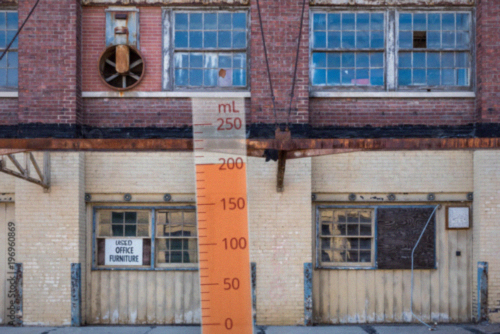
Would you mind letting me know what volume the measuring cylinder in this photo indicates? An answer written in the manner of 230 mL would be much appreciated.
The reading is 200 mL
